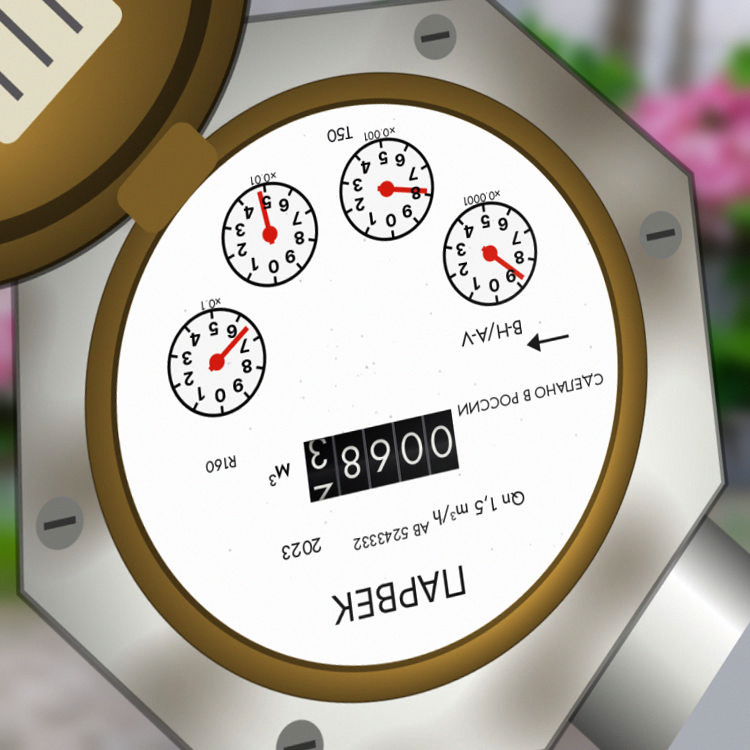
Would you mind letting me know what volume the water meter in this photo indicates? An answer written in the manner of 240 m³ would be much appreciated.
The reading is 682.6478 m³
